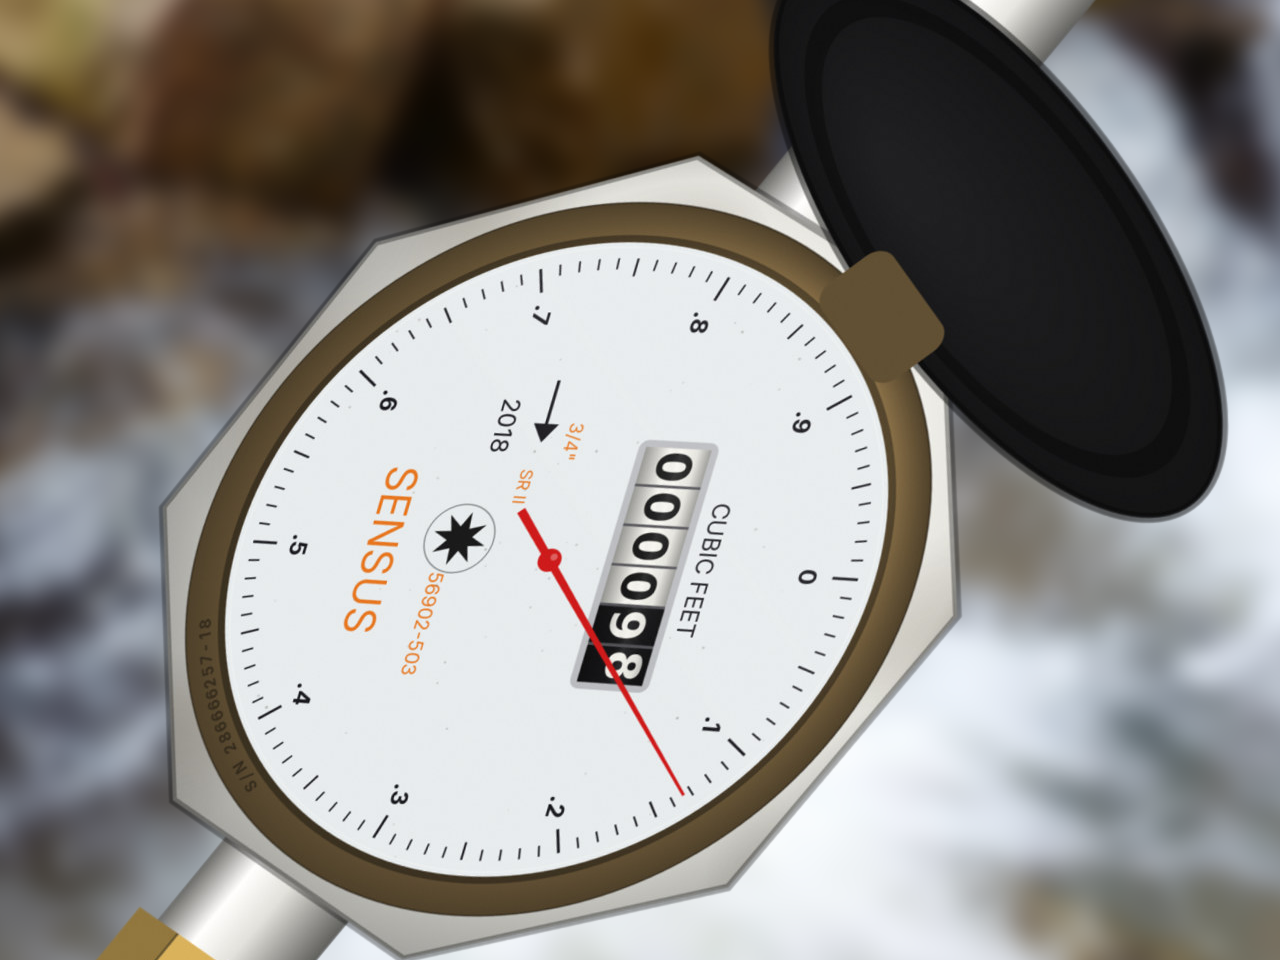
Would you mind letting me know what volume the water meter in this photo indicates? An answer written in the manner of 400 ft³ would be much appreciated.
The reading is 98.13 ft³
